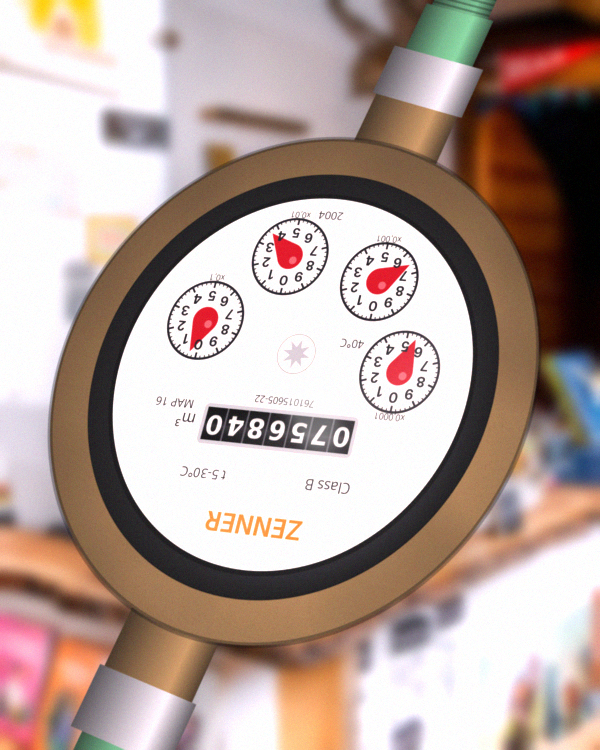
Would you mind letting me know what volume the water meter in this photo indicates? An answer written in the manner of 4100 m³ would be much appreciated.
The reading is 756840.0365 m³
